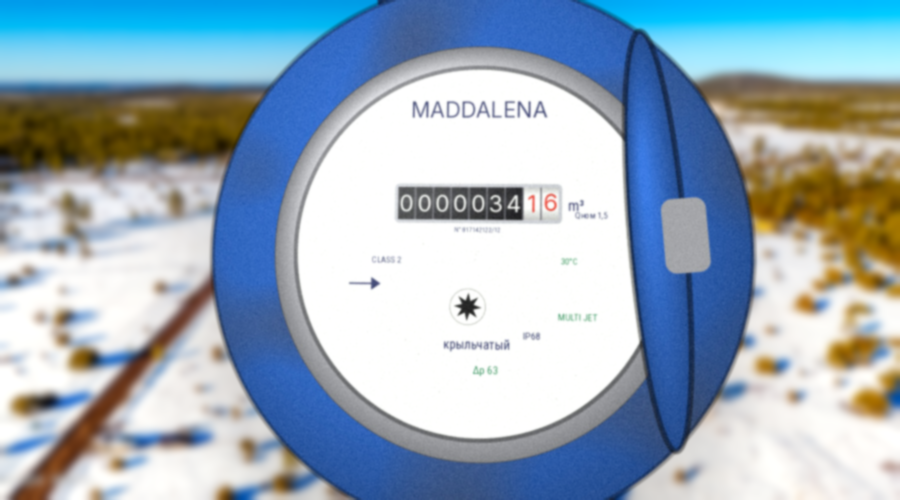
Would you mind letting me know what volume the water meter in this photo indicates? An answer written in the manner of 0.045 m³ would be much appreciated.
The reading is 34.16 m³
